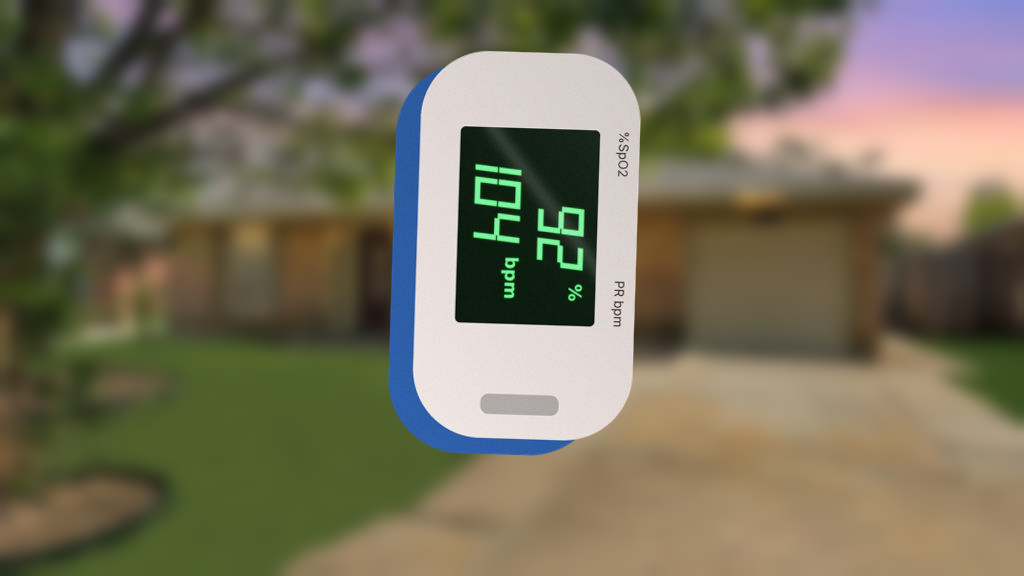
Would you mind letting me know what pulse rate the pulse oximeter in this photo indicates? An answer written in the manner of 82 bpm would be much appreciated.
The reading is 104 bpm
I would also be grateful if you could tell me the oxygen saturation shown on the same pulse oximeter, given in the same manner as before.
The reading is 92 %
